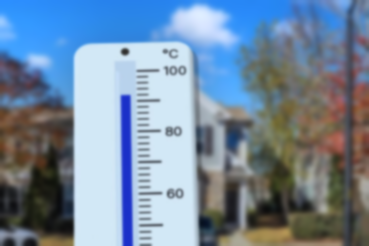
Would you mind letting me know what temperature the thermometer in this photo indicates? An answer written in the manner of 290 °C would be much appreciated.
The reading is 92 °C
